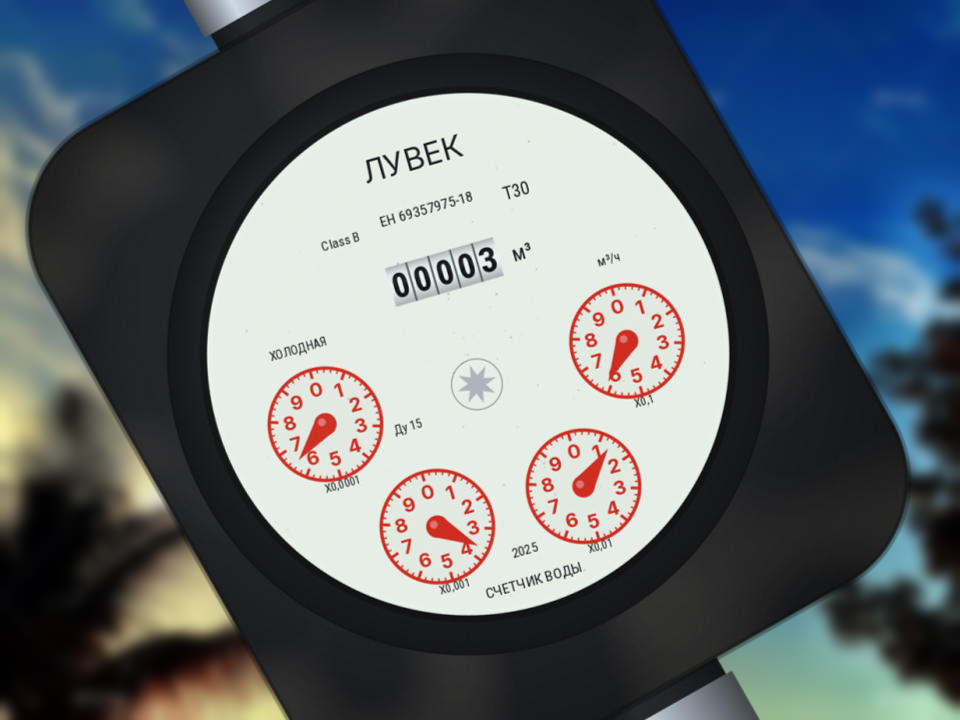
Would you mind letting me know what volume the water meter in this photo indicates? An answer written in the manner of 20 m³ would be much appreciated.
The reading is 3.6136 m³
